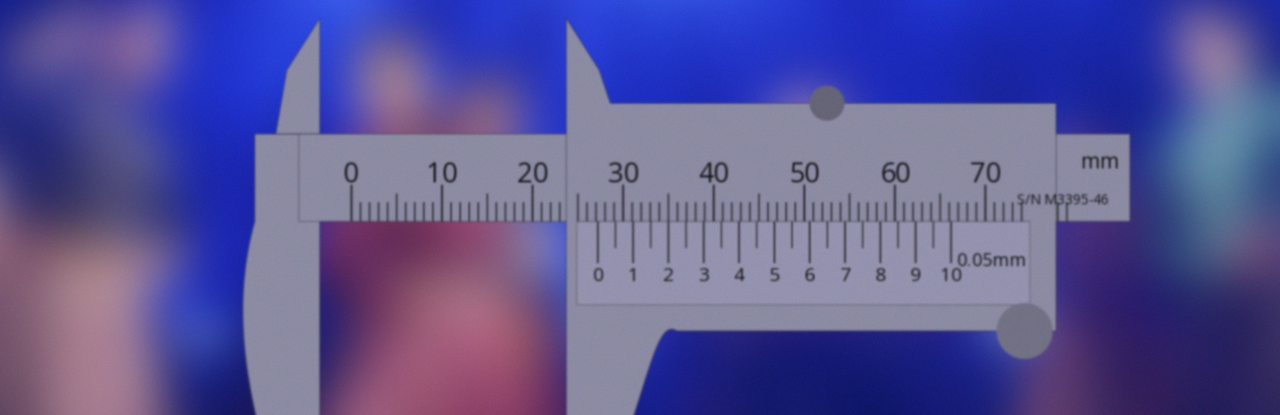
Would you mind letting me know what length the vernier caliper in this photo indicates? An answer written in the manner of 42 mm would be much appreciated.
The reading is 27.2 mm
